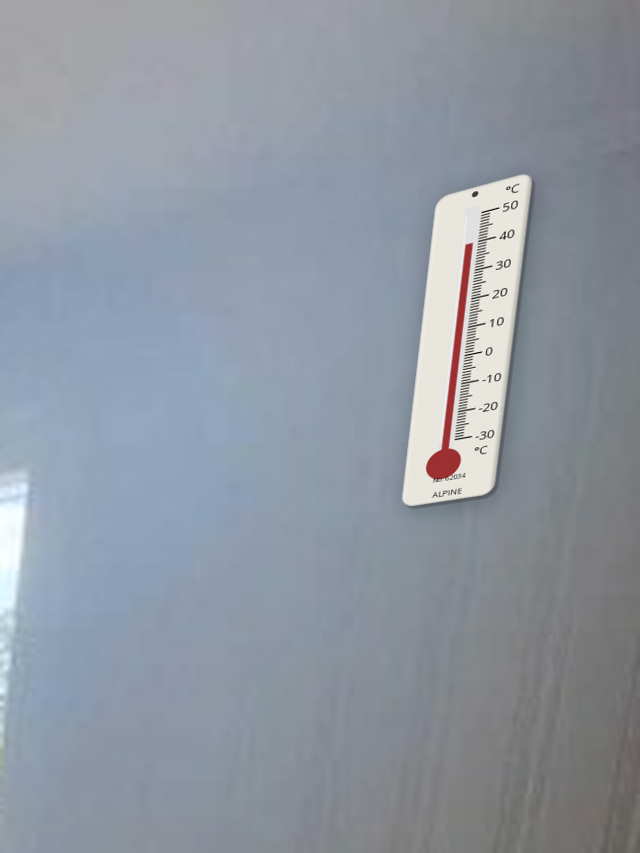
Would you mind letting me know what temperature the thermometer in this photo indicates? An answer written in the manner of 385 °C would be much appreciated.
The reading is 40 °C
